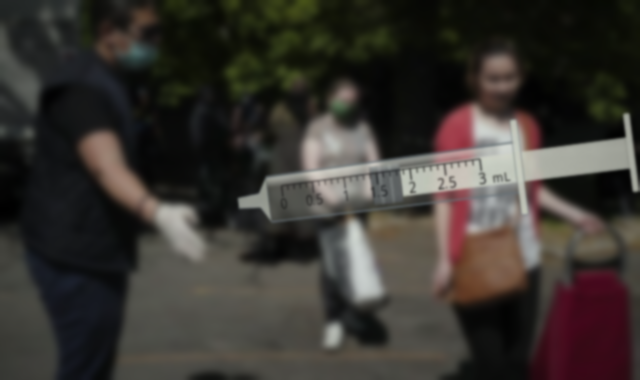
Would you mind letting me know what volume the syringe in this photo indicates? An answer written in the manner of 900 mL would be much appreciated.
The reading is 1.4 mL
